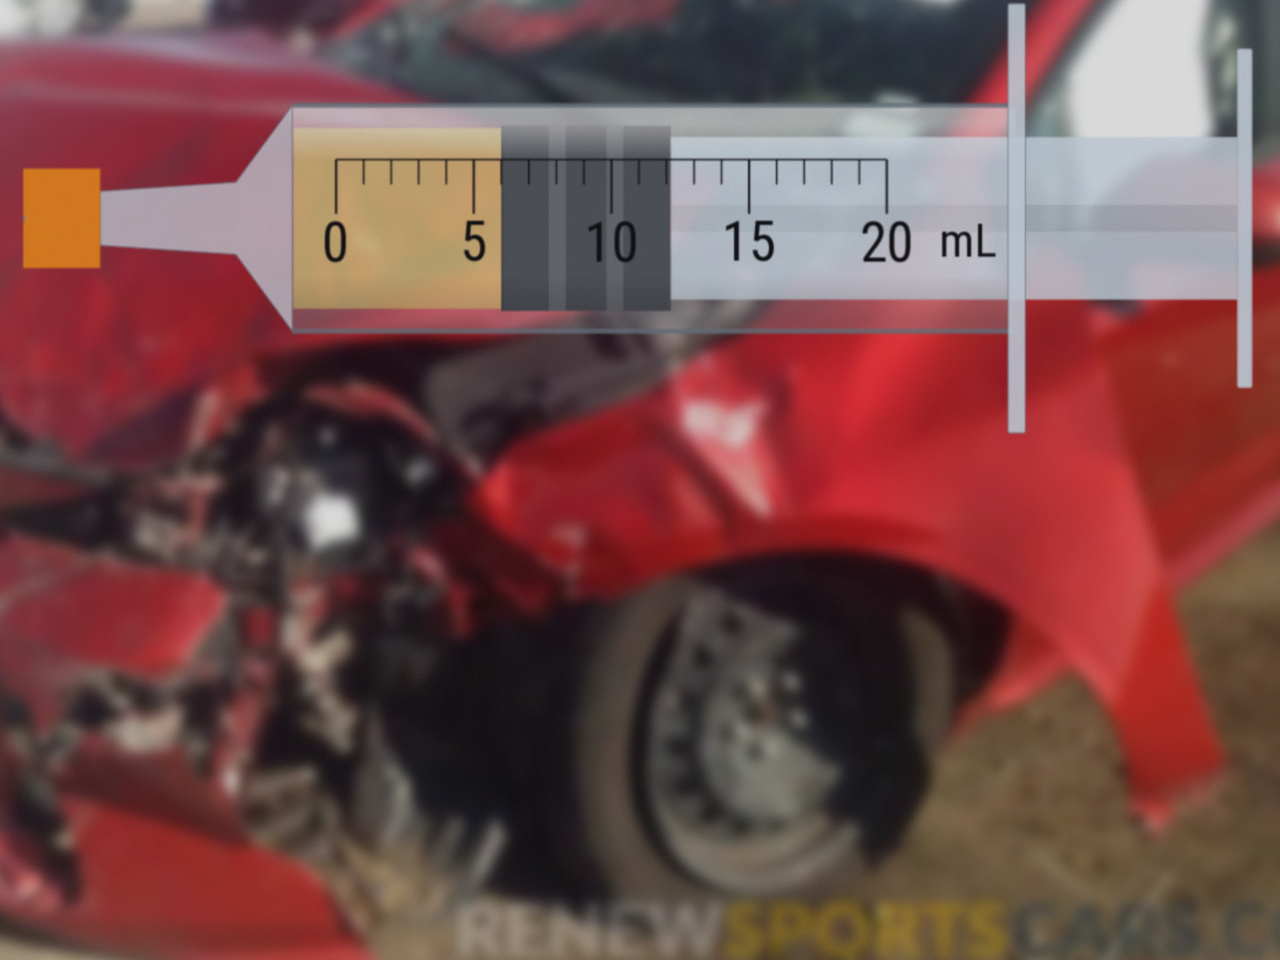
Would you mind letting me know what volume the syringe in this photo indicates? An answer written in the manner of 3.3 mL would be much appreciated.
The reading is 6 mL
